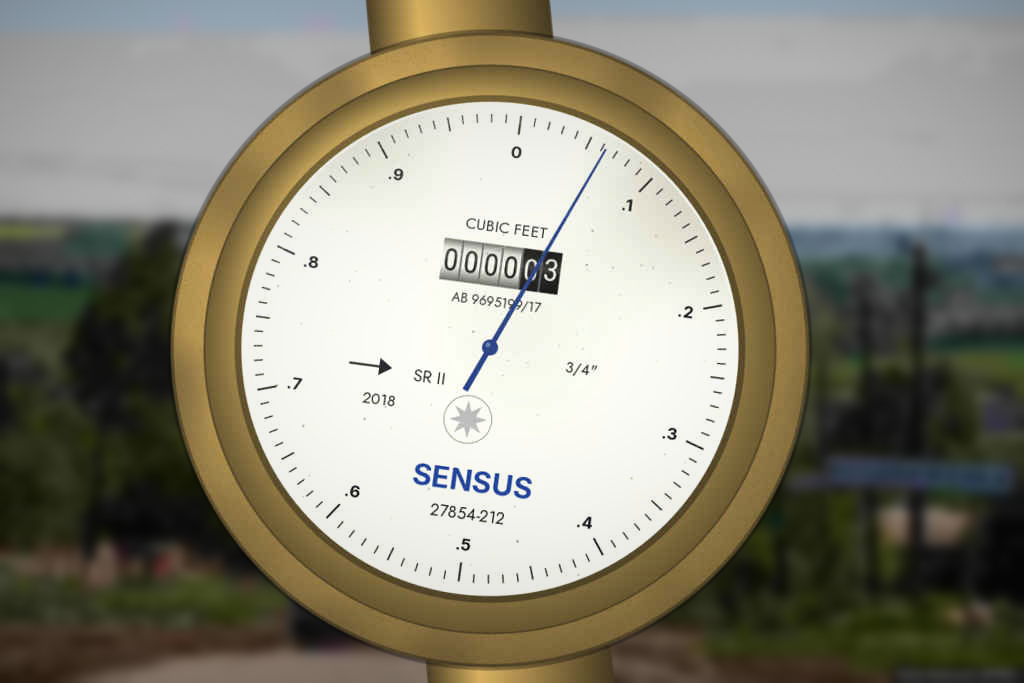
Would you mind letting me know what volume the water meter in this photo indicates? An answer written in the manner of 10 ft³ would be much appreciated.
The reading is 3.06 ft³
